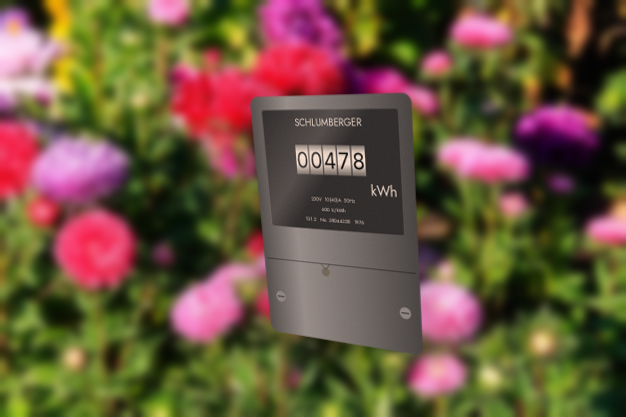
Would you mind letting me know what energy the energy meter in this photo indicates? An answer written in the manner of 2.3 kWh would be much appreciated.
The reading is 478 kWh
